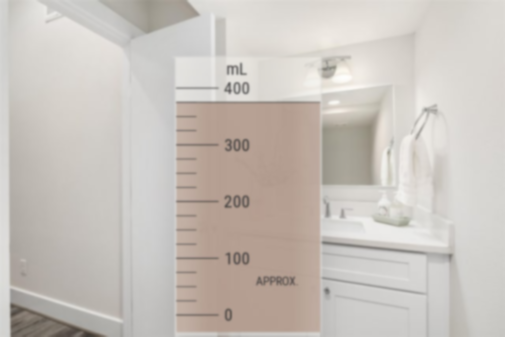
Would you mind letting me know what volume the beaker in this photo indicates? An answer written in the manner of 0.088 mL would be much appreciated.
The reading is 375 mL
